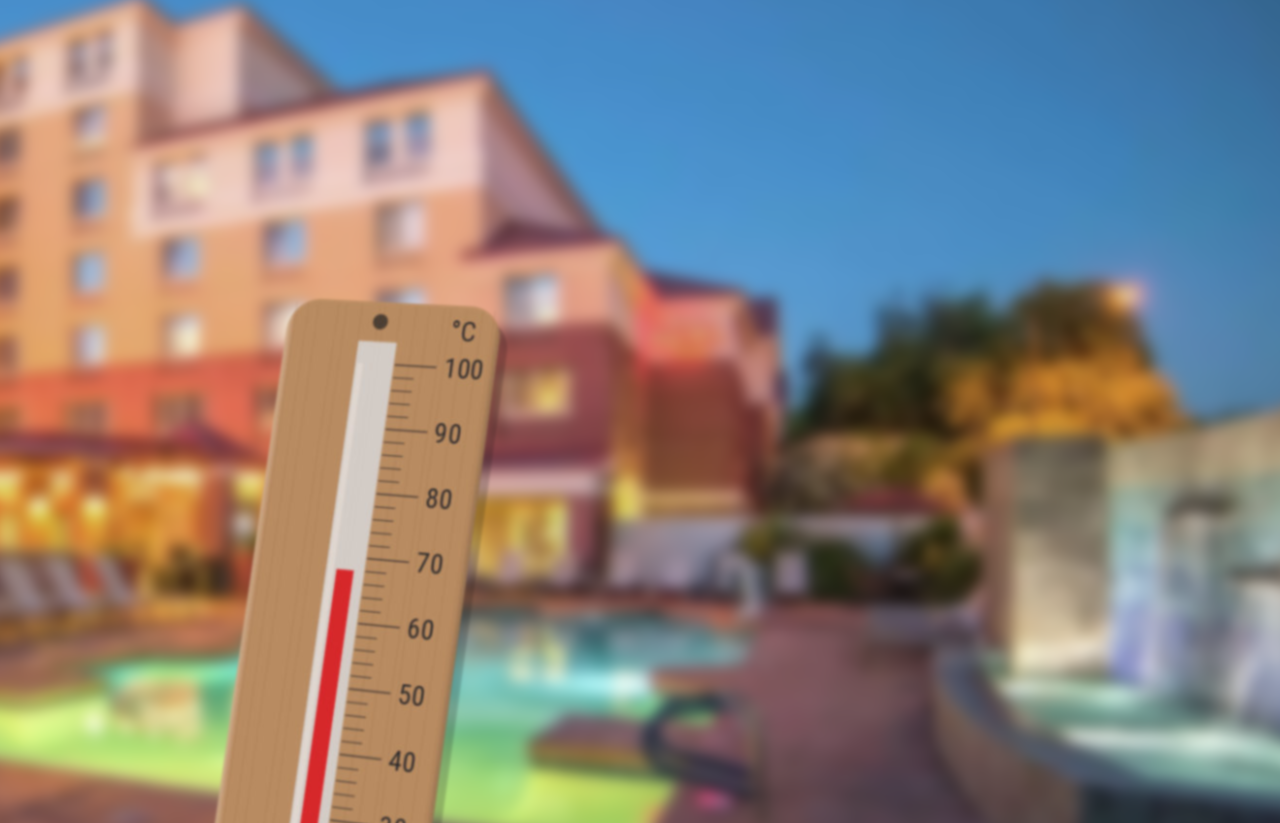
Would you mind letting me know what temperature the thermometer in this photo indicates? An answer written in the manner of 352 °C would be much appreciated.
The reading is 68 °C
